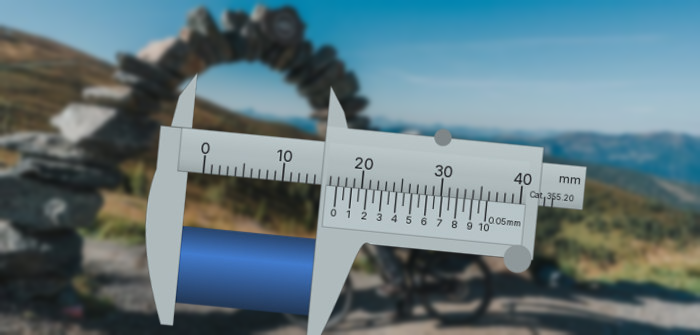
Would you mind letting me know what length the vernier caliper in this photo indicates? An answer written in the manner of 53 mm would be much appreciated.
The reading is 16.8 mm
